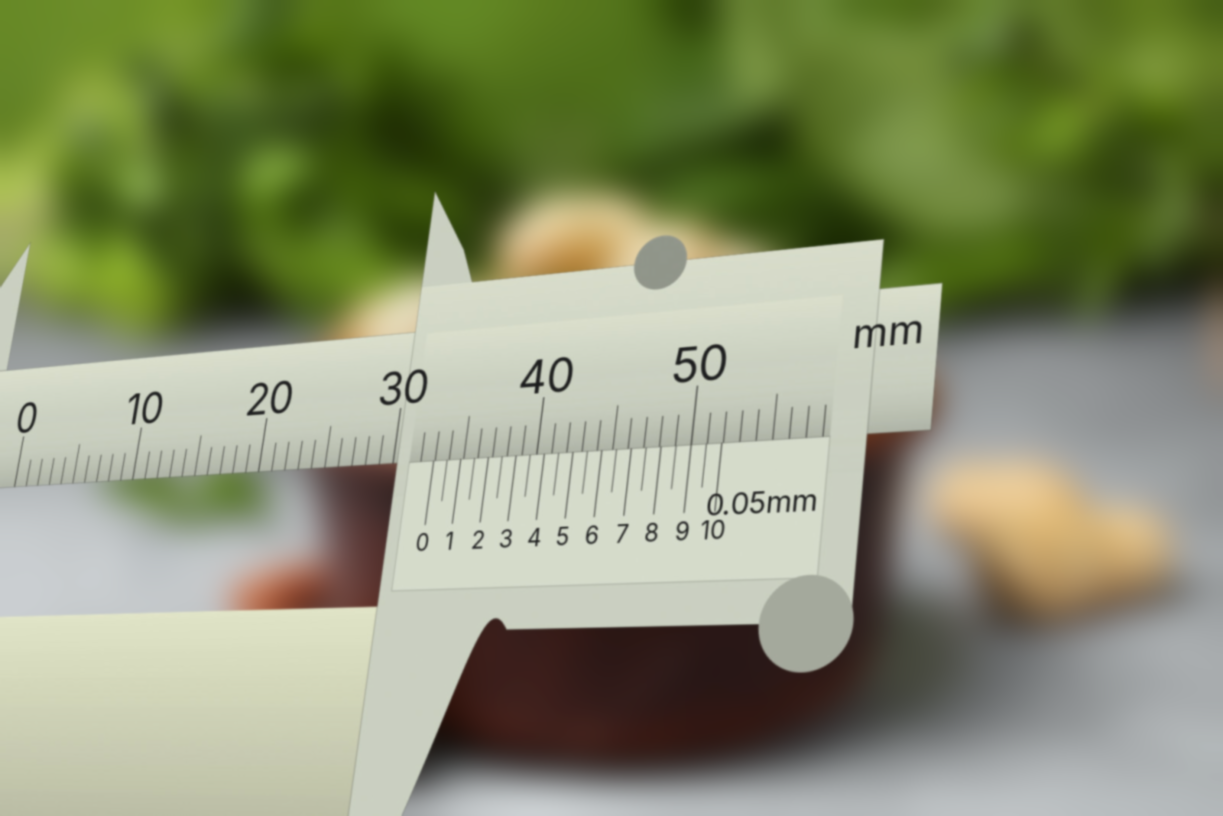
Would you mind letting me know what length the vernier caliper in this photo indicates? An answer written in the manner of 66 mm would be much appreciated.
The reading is 32.9 mm
